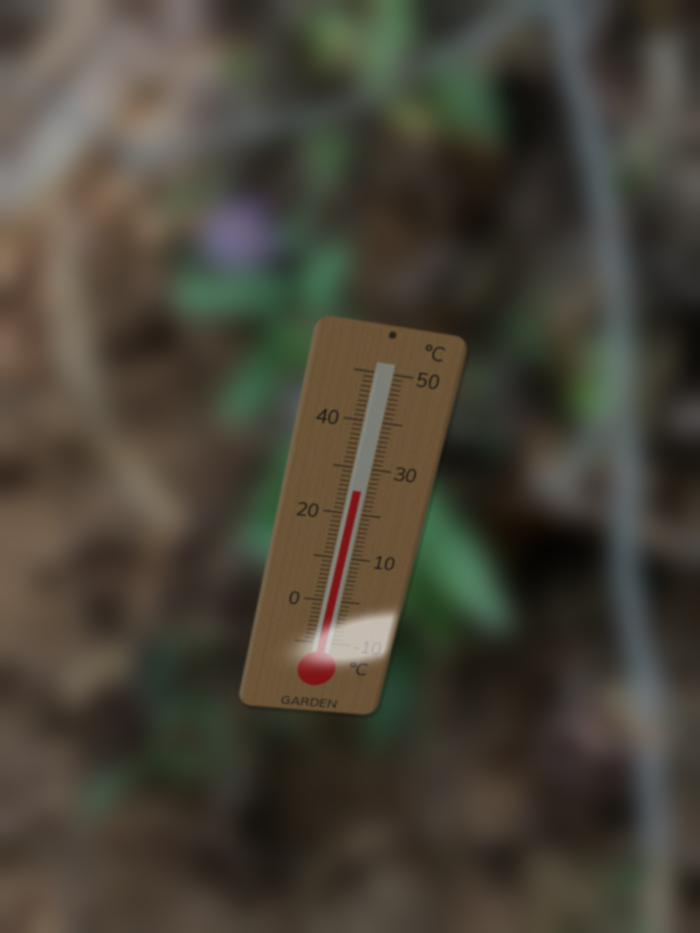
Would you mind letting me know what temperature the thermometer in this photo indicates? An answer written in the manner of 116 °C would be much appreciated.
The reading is 25 °C
